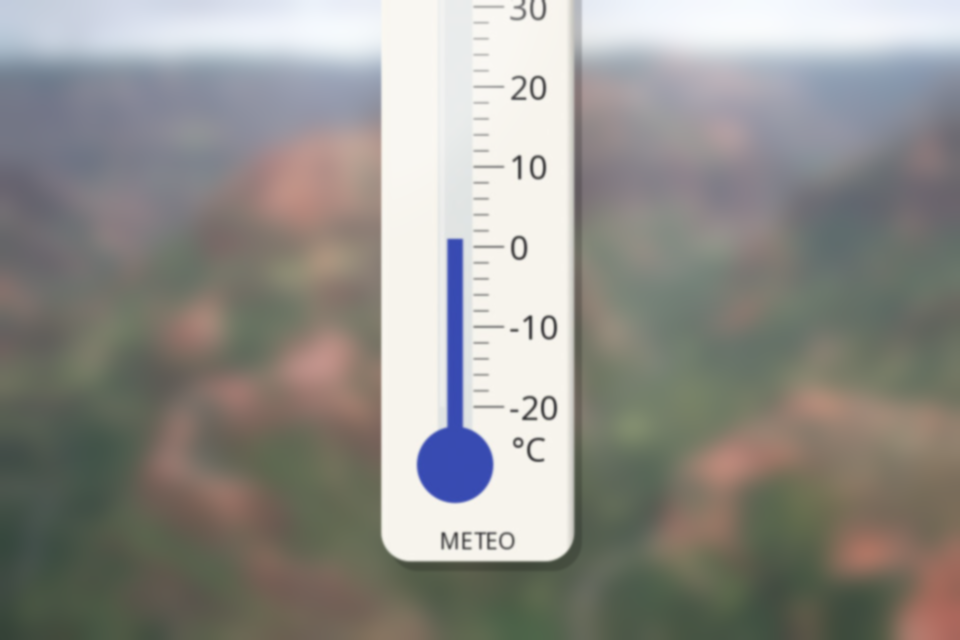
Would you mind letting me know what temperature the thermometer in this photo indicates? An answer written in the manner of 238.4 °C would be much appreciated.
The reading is 1 °C
